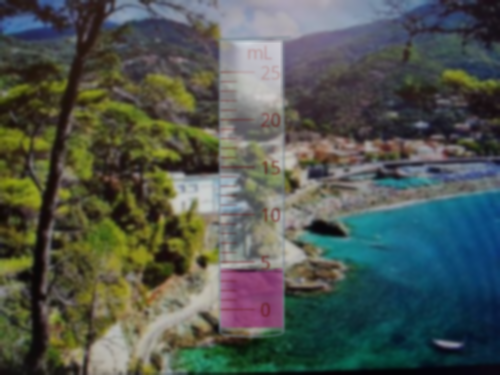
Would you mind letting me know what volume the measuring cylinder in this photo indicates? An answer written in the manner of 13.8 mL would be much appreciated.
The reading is 4 mL
